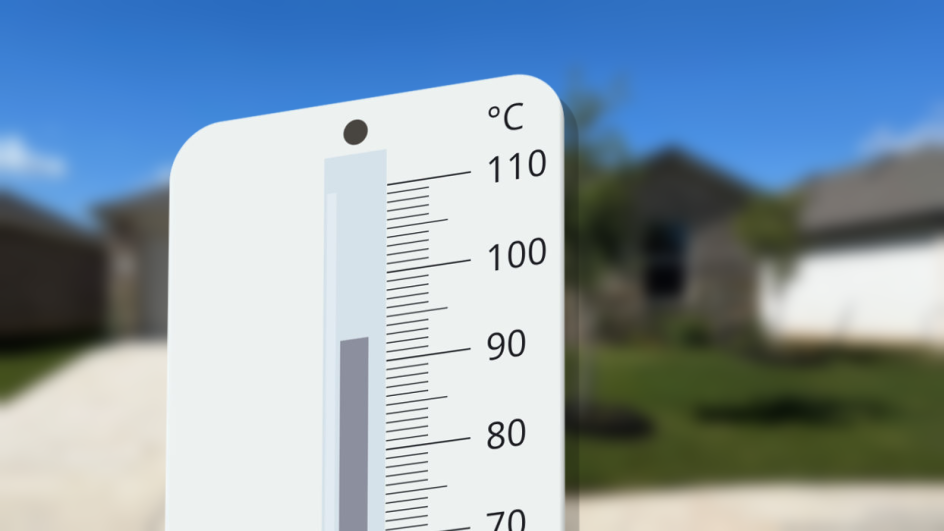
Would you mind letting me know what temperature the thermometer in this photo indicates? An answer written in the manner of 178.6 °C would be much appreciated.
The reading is 93 °C
